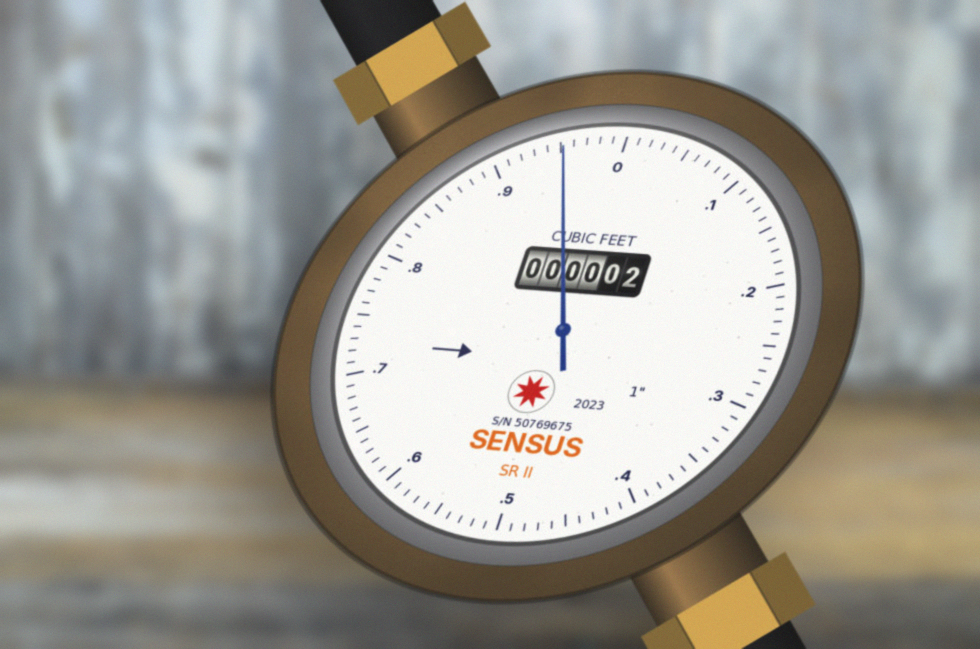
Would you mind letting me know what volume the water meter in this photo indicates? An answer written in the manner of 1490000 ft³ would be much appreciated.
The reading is 1.95 ft³
